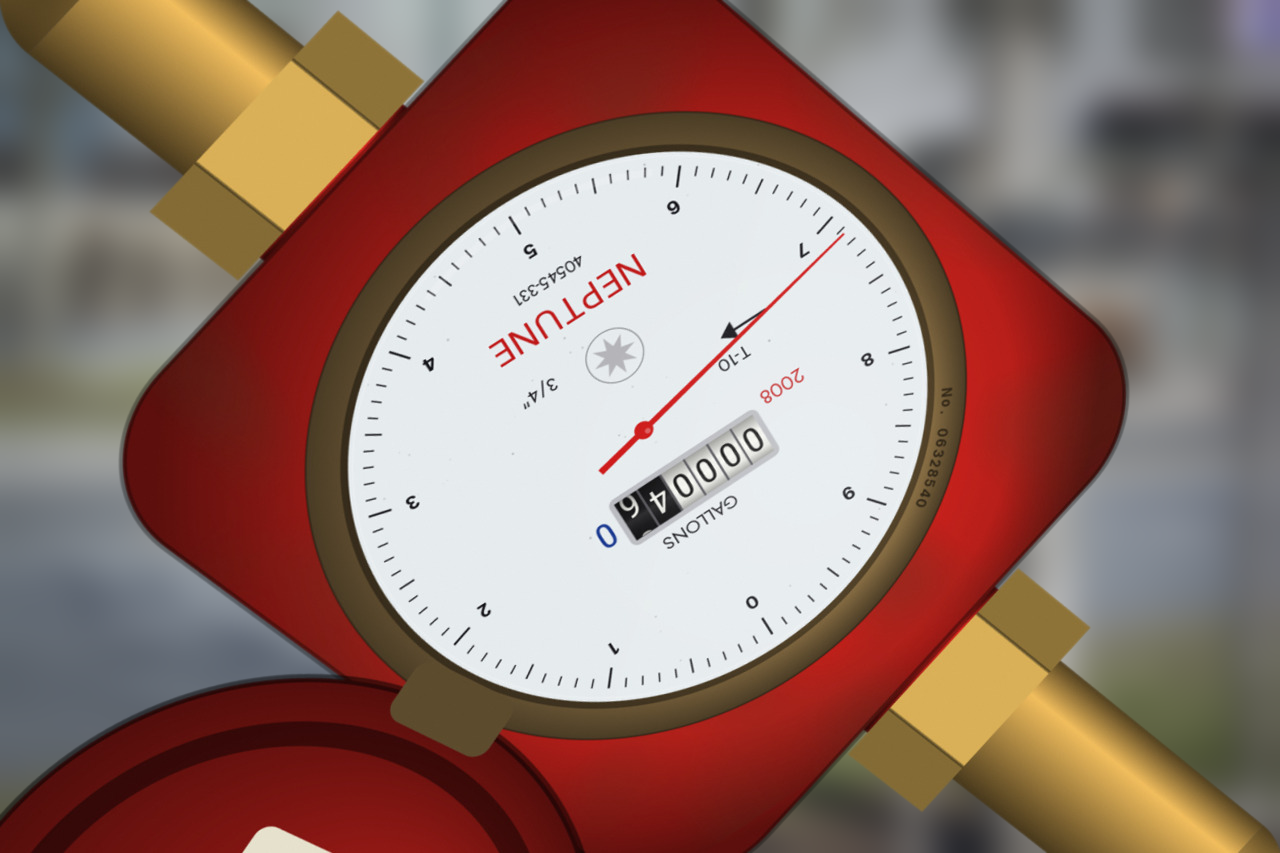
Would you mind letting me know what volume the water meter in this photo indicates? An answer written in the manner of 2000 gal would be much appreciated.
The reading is 457.1 gal
